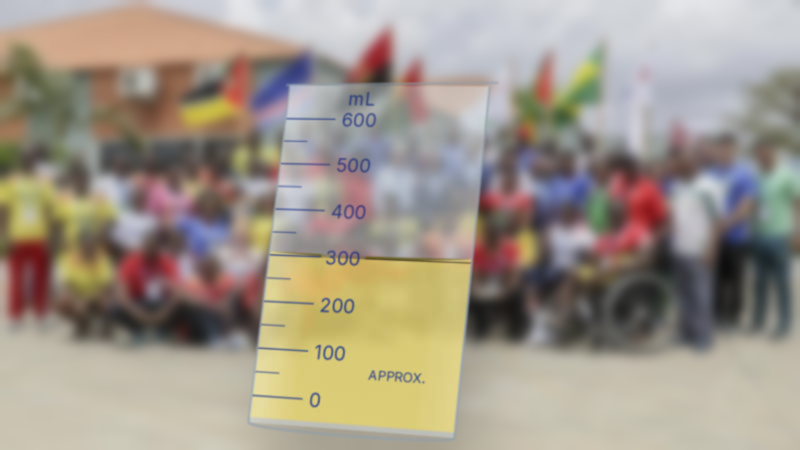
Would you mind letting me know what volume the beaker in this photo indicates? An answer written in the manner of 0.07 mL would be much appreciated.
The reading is 300 mL
